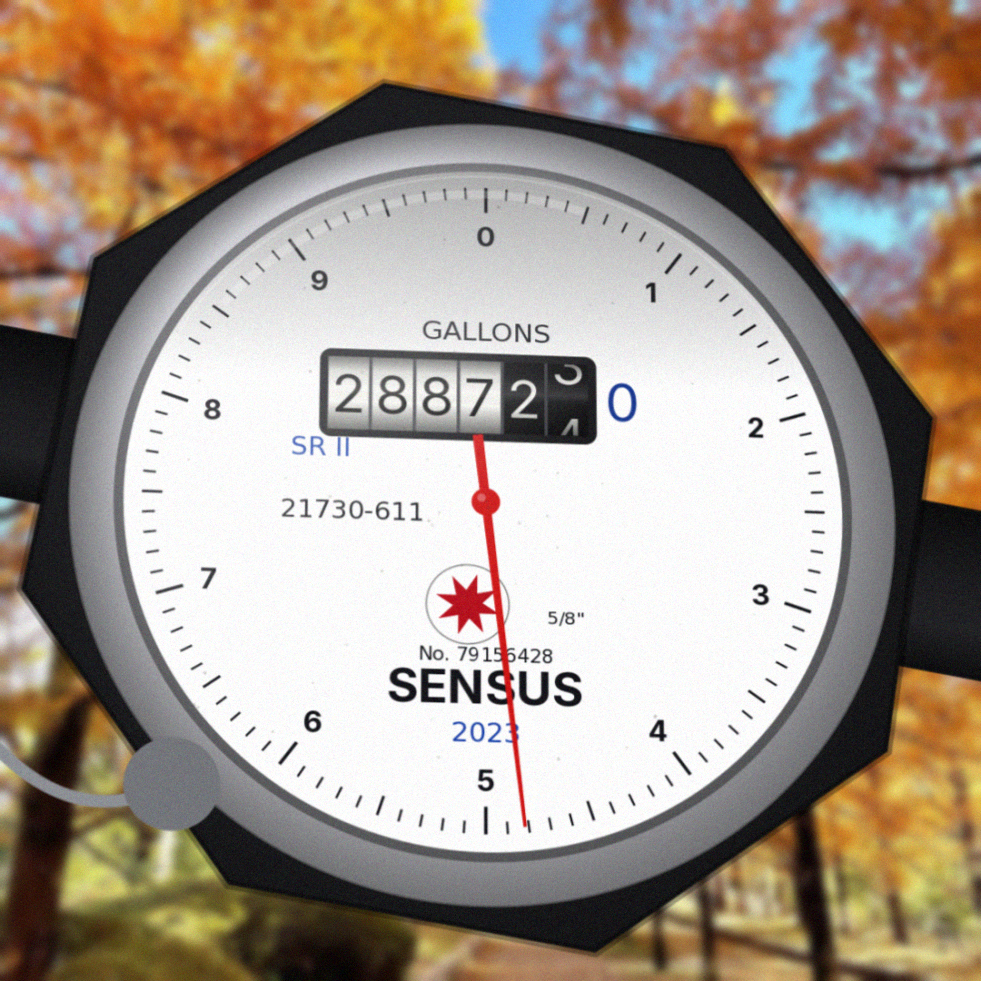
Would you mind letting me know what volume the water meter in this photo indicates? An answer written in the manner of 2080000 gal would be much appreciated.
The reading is 2887234.8 gal
